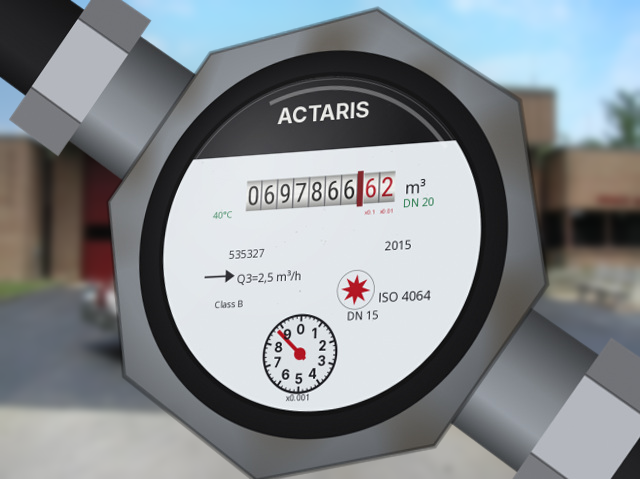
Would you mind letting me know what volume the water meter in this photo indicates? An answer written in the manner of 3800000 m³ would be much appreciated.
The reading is 697866.628 m³
